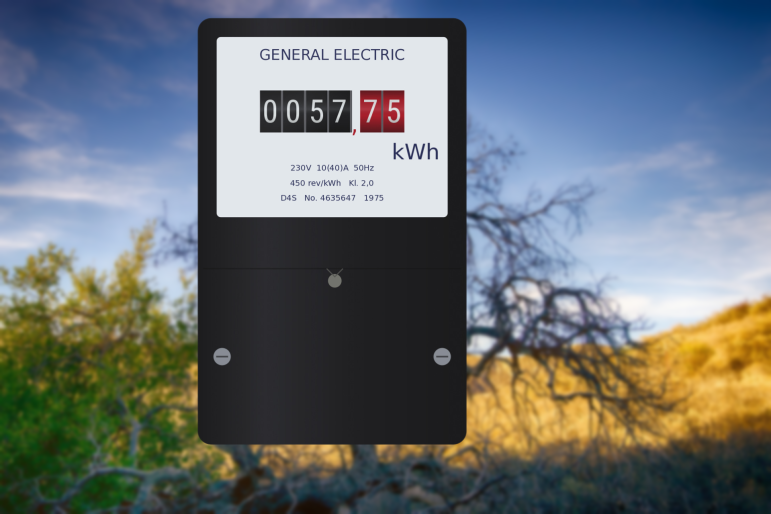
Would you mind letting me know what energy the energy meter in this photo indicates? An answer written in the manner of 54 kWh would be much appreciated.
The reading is 57.75 kWh
